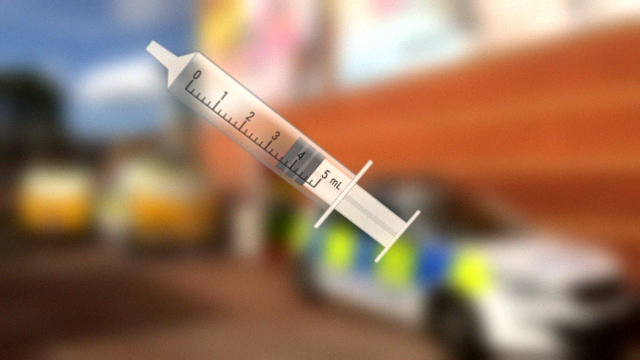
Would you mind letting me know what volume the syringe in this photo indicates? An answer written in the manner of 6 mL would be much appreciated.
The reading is 3.6 mL
